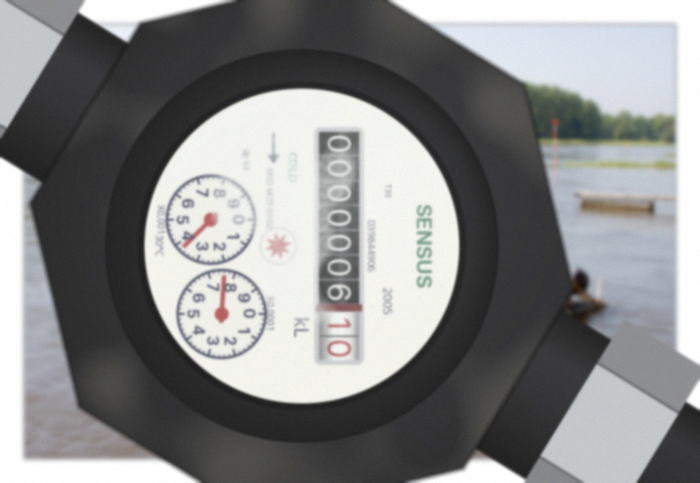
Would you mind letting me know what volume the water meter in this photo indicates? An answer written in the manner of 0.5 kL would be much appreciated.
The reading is 6.1037 kL
